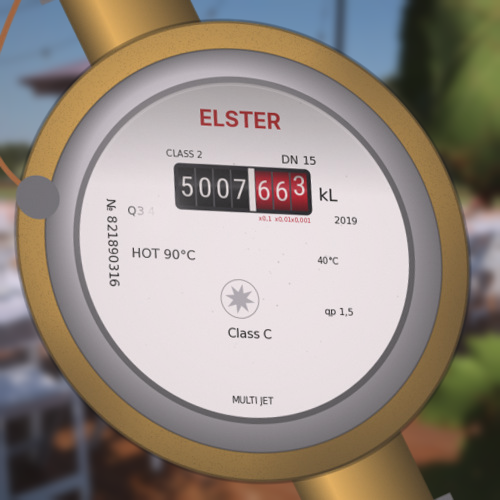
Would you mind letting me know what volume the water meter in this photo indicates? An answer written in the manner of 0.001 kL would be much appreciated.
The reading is 5007.663 kL
